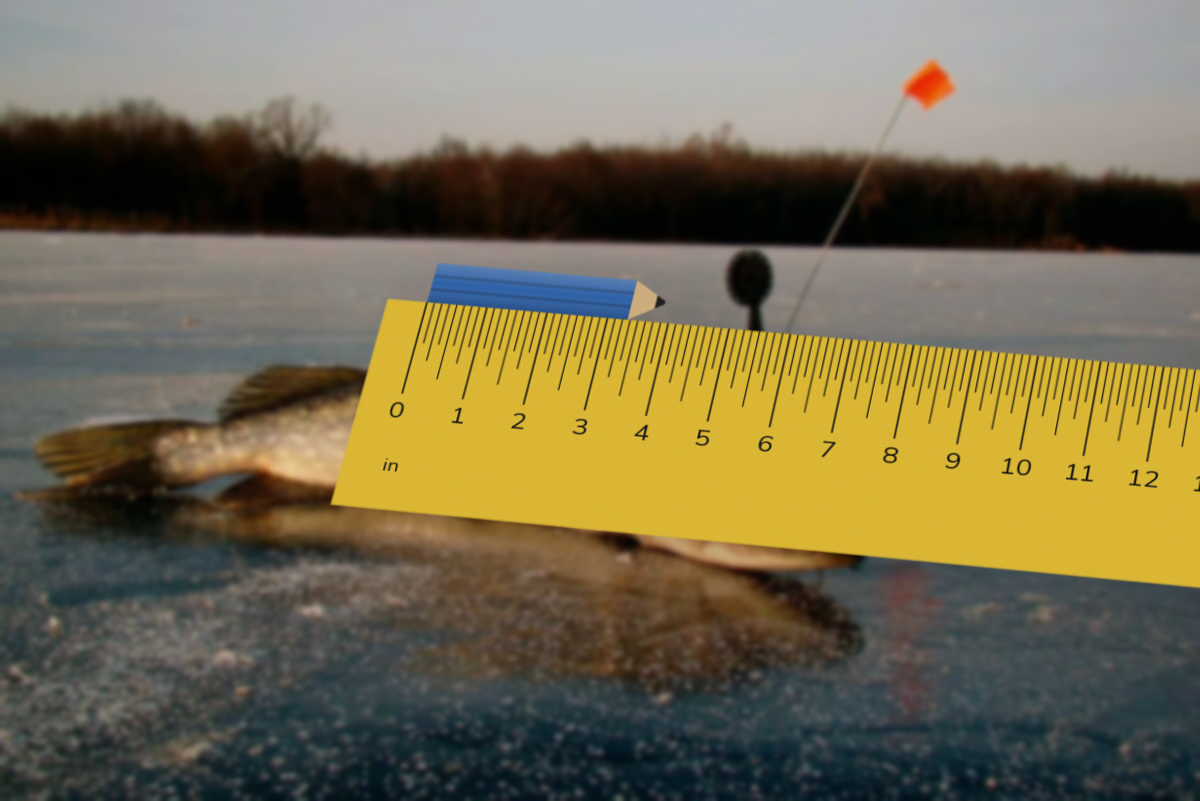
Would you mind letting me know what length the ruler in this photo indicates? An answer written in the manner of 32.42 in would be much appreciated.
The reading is 3.875 in
